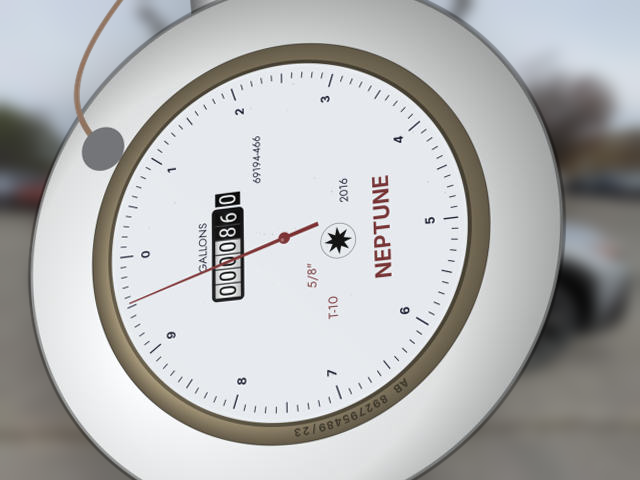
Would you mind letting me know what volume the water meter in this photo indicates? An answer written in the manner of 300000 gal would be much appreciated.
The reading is 859.5 gal
